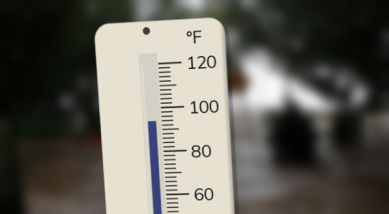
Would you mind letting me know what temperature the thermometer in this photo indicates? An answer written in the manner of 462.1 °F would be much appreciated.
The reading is 94 °F
